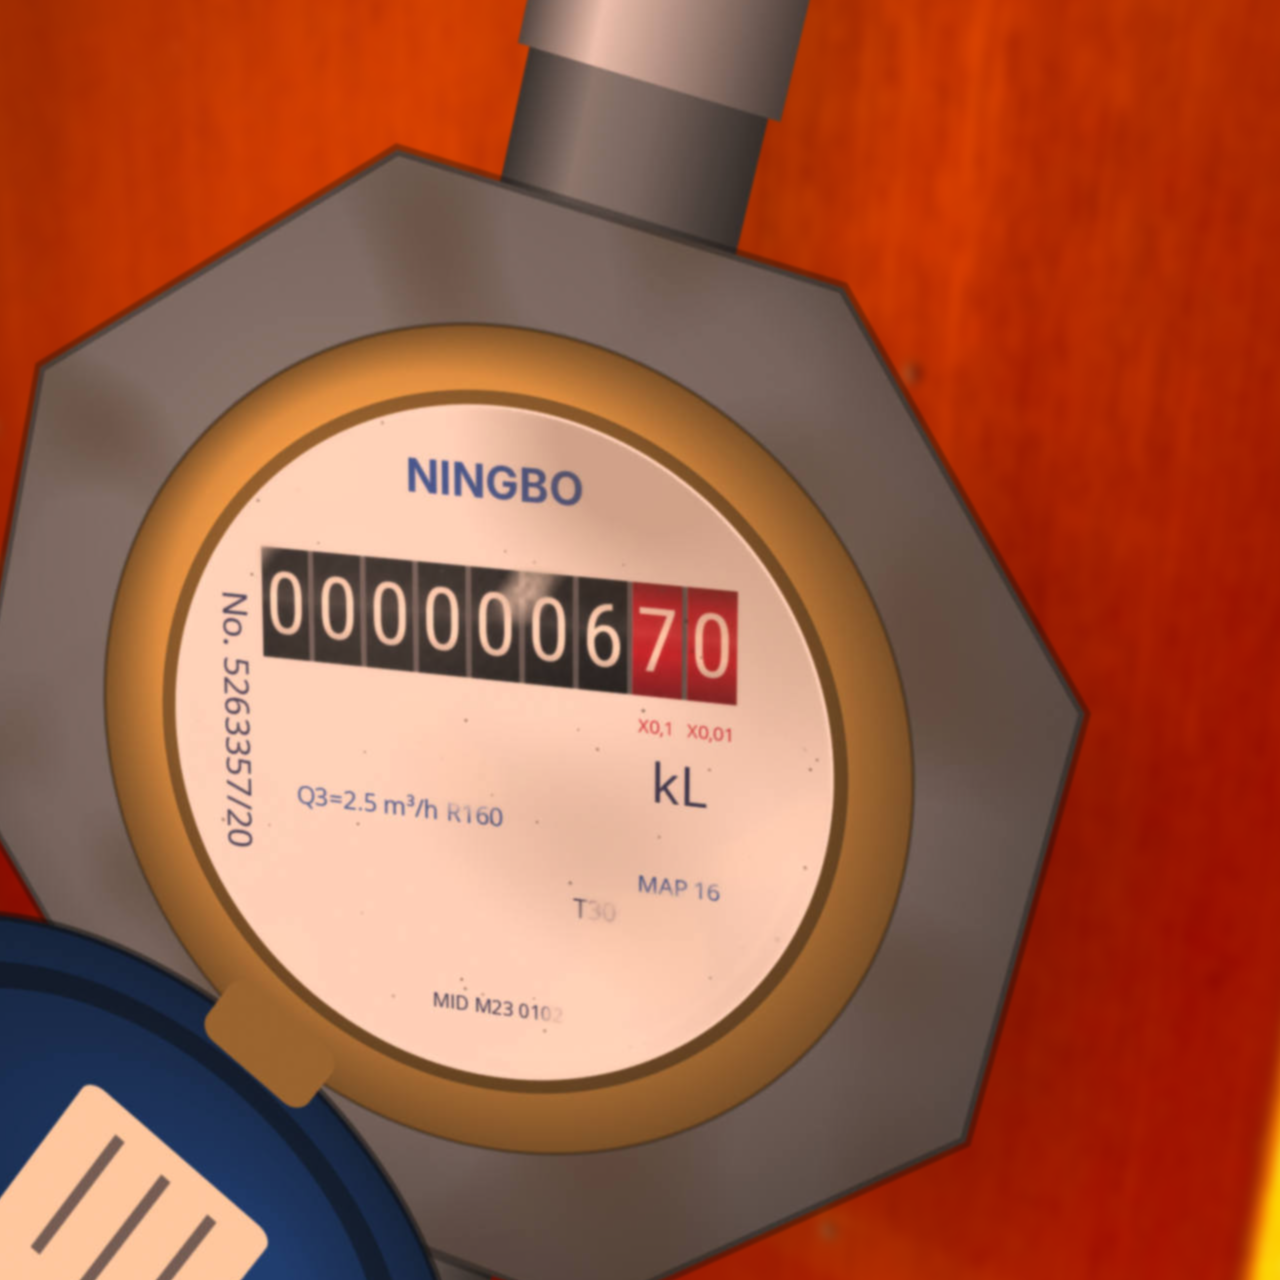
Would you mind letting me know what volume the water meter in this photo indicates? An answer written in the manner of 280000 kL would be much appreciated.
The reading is 6.70 kL
